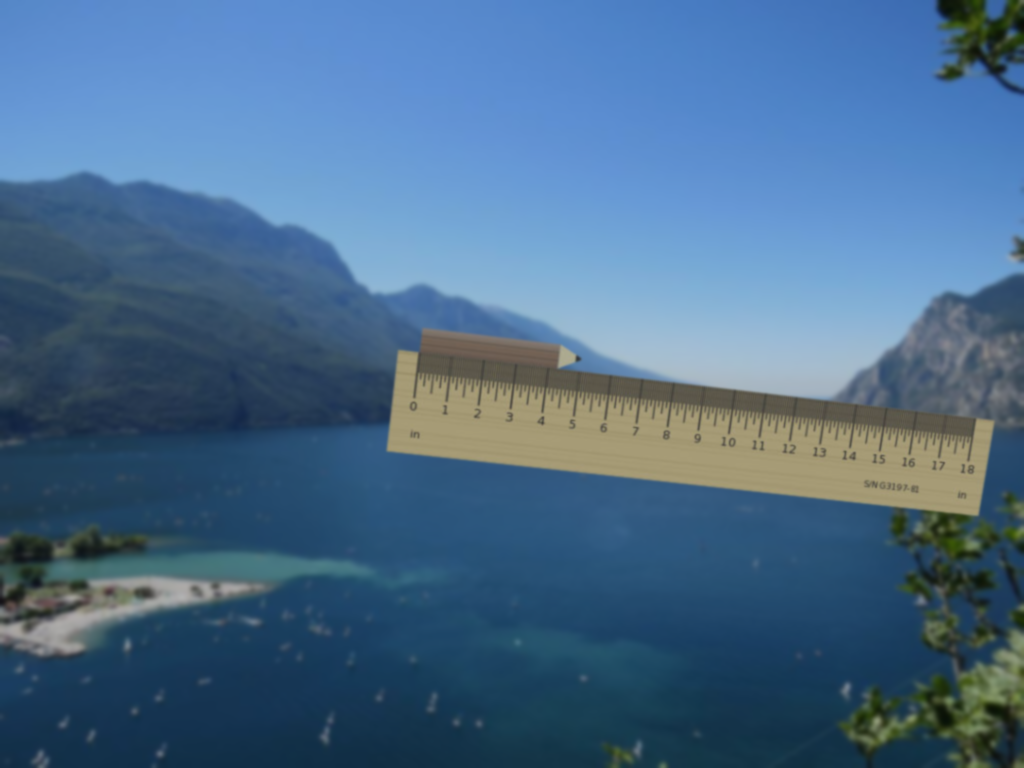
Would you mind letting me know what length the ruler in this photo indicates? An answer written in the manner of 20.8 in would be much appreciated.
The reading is 5 in
